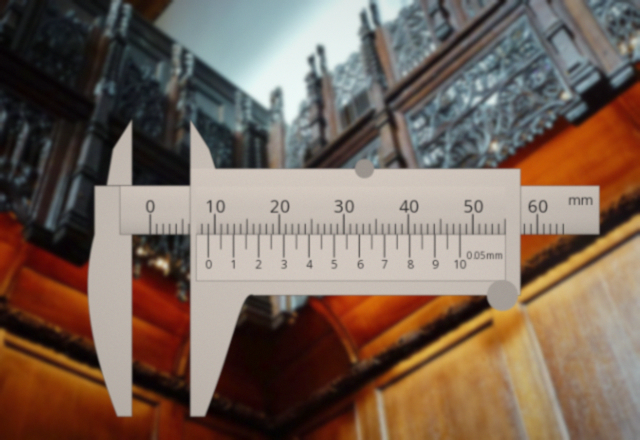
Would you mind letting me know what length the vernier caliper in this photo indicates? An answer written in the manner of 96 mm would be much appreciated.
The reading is 9.0 mm
